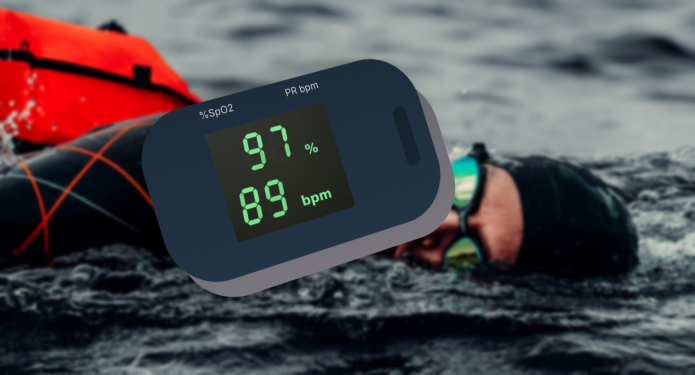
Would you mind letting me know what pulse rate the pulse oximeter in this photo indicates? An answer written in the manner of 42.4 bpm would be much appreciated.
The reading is 89 bpm
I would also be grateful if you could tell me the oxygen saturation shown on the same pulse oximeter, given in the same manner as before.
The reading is 97 %
